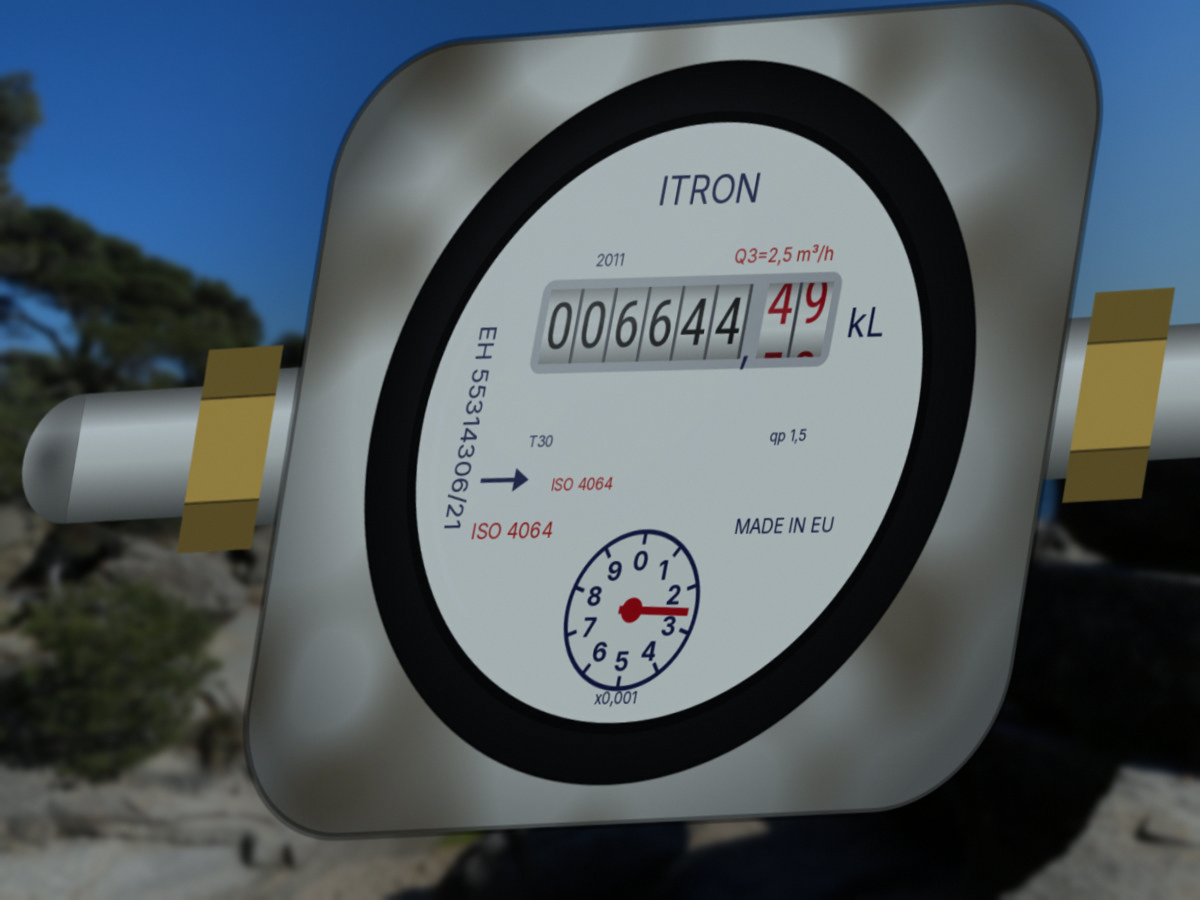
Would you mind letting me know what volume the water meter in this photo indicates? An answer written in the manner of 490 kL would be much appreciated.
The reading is 6644.492 kL
